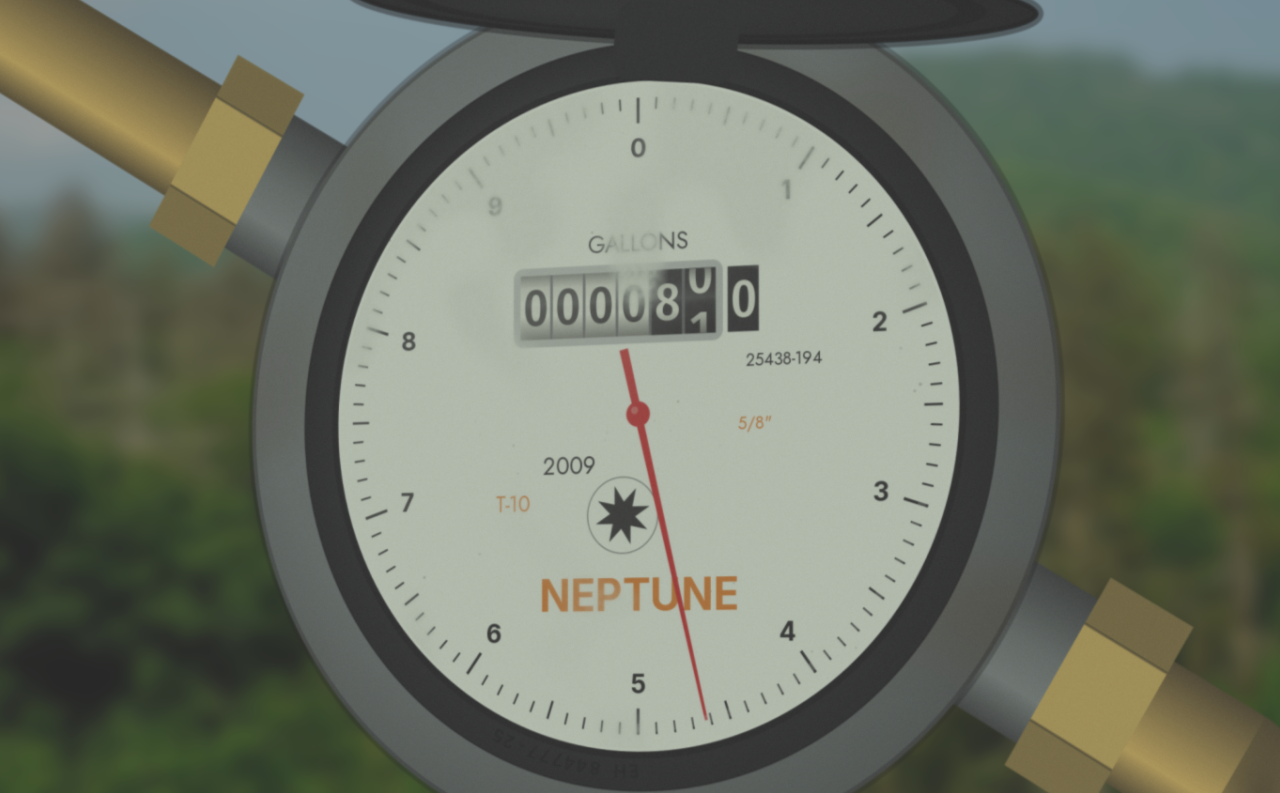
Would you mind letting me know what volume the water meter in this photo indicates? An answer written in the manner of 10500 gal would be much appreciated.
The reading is 804.6 gal
